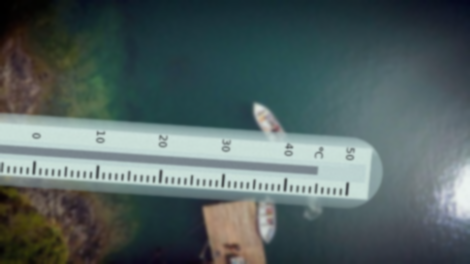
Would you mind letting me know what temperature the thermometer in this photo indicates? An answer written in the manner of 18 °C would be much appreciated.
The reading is 45 °C
